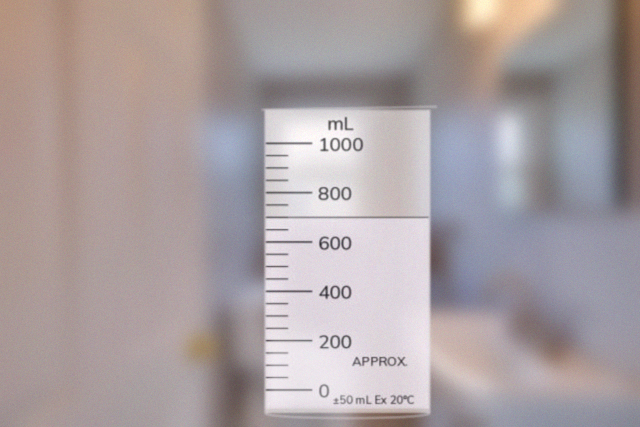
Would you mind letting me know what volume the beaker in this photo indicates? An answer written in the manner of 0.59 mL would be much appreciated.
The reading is 700 mL
